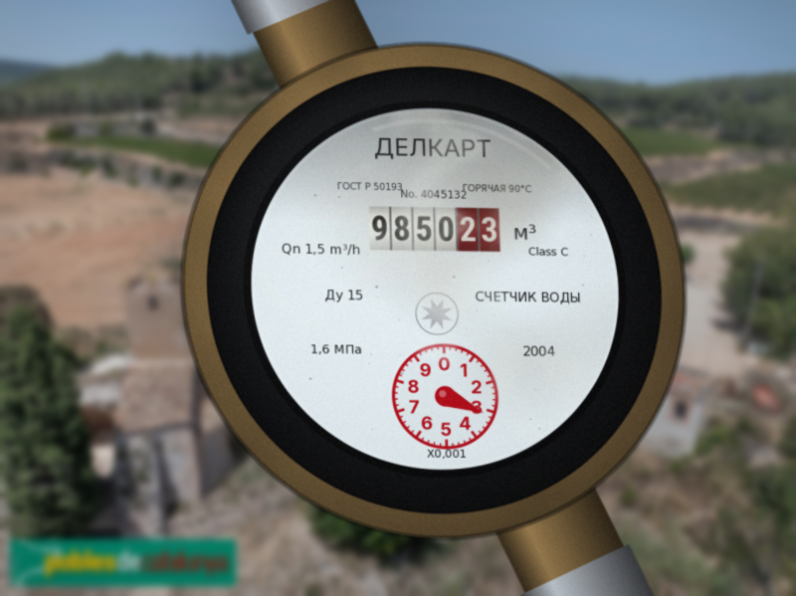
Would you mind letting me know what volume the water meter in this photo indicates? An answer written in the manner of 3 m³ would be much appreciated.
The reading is 9850.233 m³
